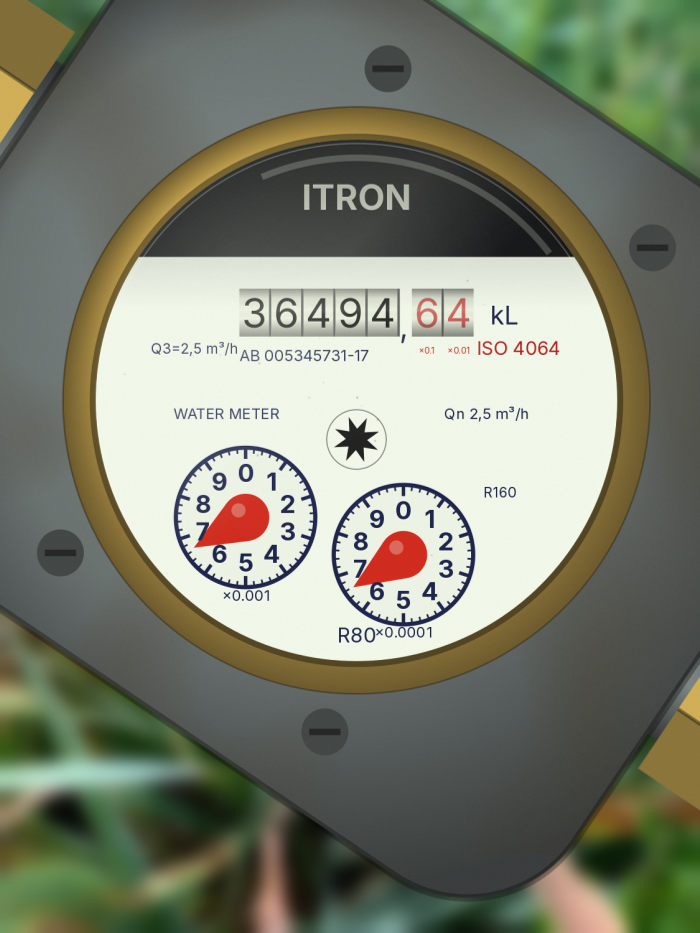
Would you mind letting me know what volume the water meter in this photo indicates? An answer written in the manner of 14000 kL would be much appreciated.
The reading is 36494.6466 kL
